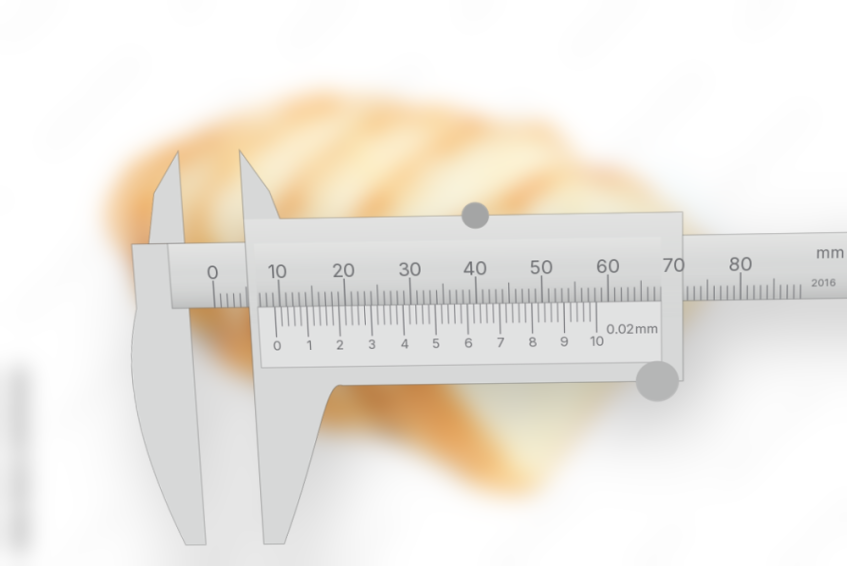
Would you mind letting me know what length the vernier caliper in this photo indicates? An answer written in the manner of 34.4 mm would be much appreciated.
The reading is 9.2 mm
